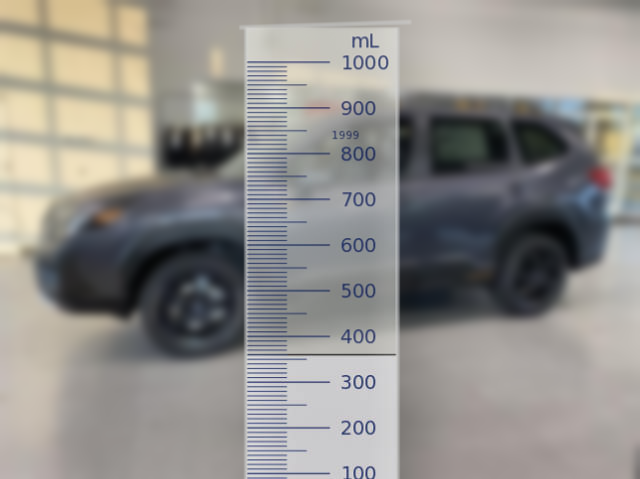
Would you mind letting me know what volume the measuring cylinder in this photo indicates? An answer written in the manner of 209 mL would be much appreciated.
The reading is 360 mL
